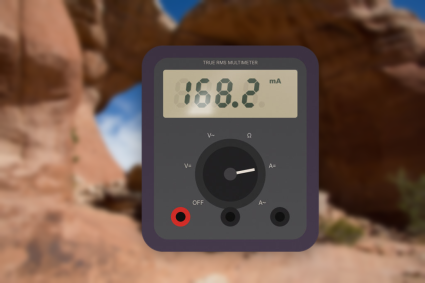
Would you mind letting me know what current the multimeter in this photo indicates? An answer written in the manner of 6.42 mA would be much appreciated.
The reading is 168.2 mA
